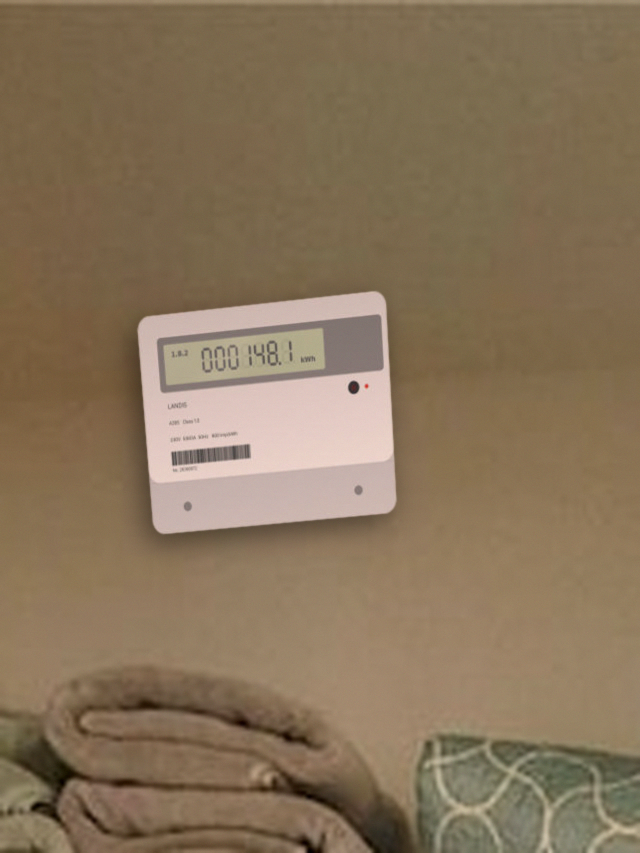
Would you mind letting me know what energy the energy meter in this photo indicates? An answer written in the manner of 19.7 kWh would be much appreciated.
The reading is 148.1 kWh
